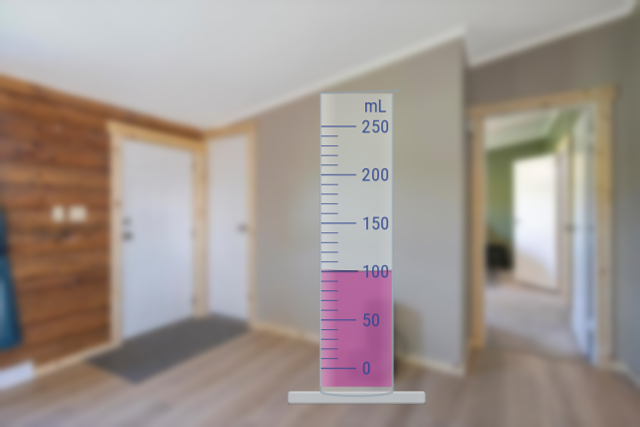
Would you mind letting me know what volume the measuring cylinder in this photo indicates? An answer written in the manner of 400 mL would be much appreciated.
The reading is 100 mL
